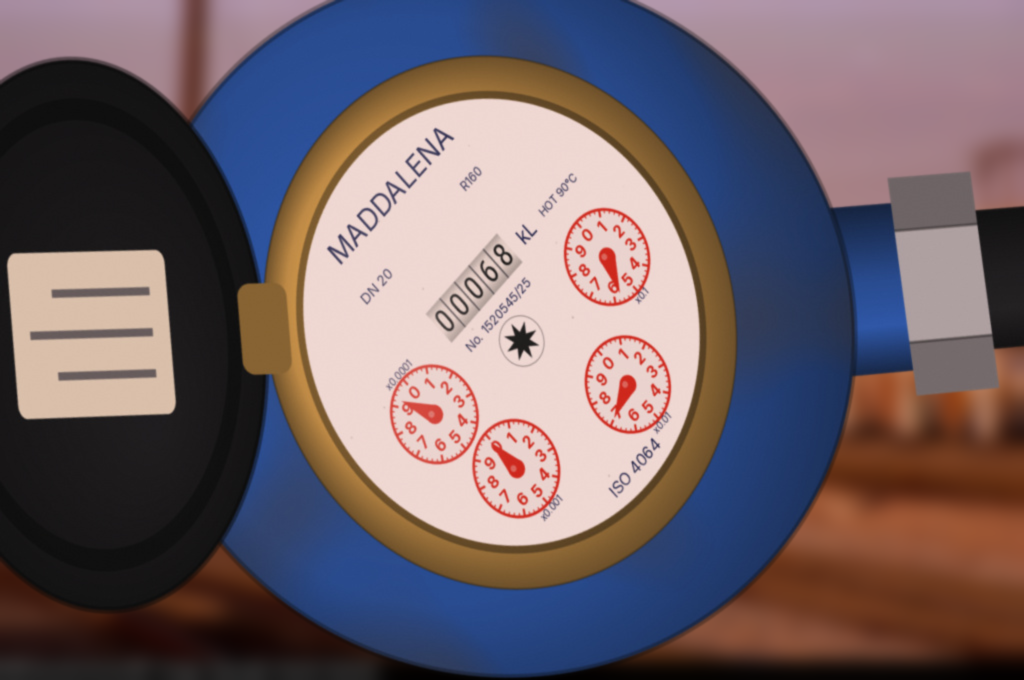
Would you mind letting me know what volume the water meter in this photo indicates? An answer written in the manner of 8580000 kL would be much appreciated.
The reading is 68.5699 kL
